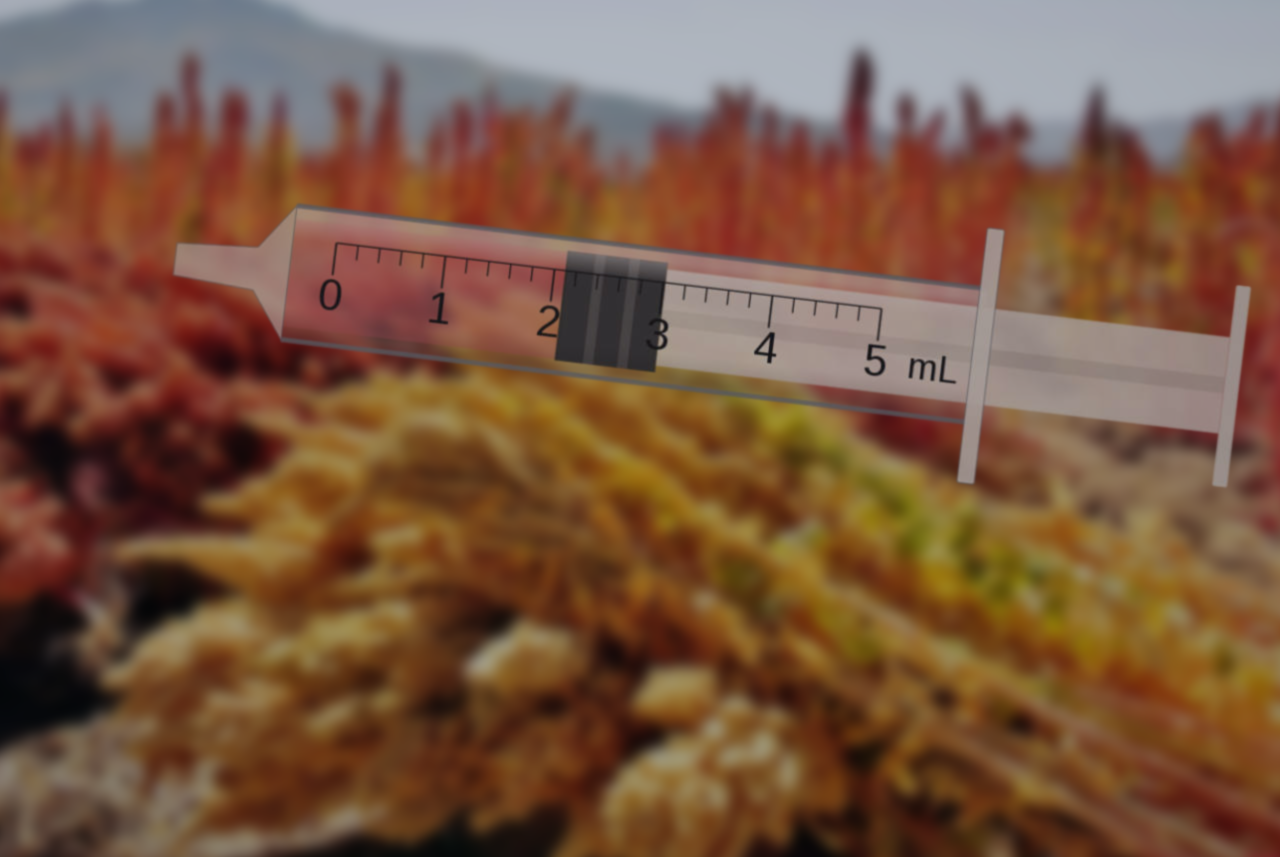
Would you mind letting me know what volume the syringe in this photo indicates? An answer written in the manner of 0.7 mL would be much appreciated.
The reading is 2.1 mL
